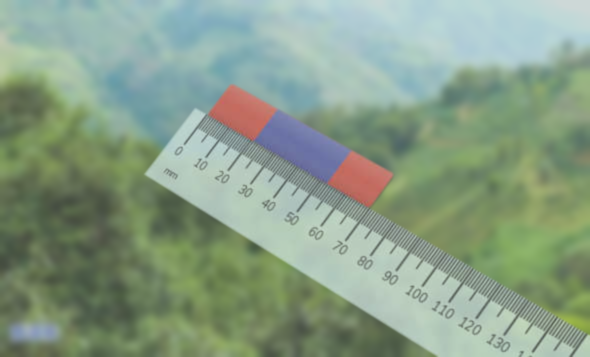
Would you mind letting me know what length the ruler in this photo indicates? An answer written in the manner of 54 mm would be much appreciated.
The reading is 70 mm
